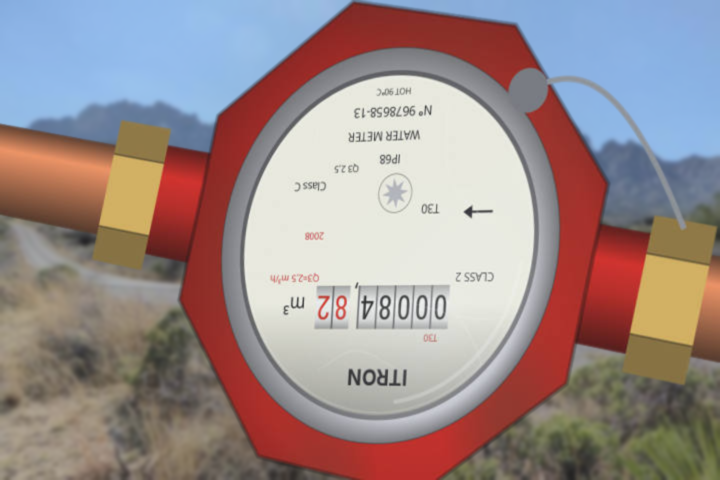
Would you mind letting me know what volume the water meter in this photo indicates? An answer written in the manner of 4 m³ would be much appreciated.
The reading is 84.82 m³
